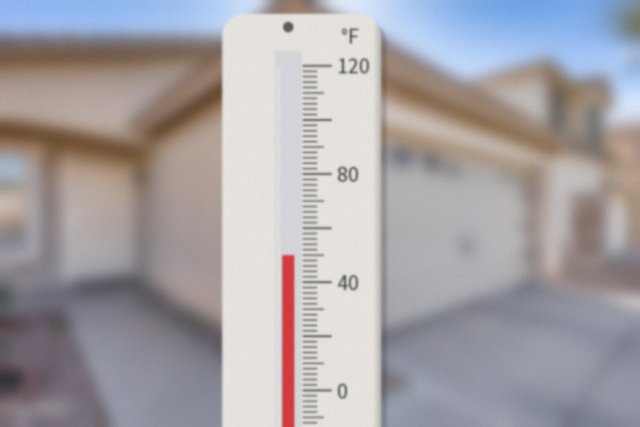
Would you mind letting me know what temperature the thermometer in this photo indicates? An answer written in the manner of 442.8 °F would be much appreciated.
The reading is 50 °F
